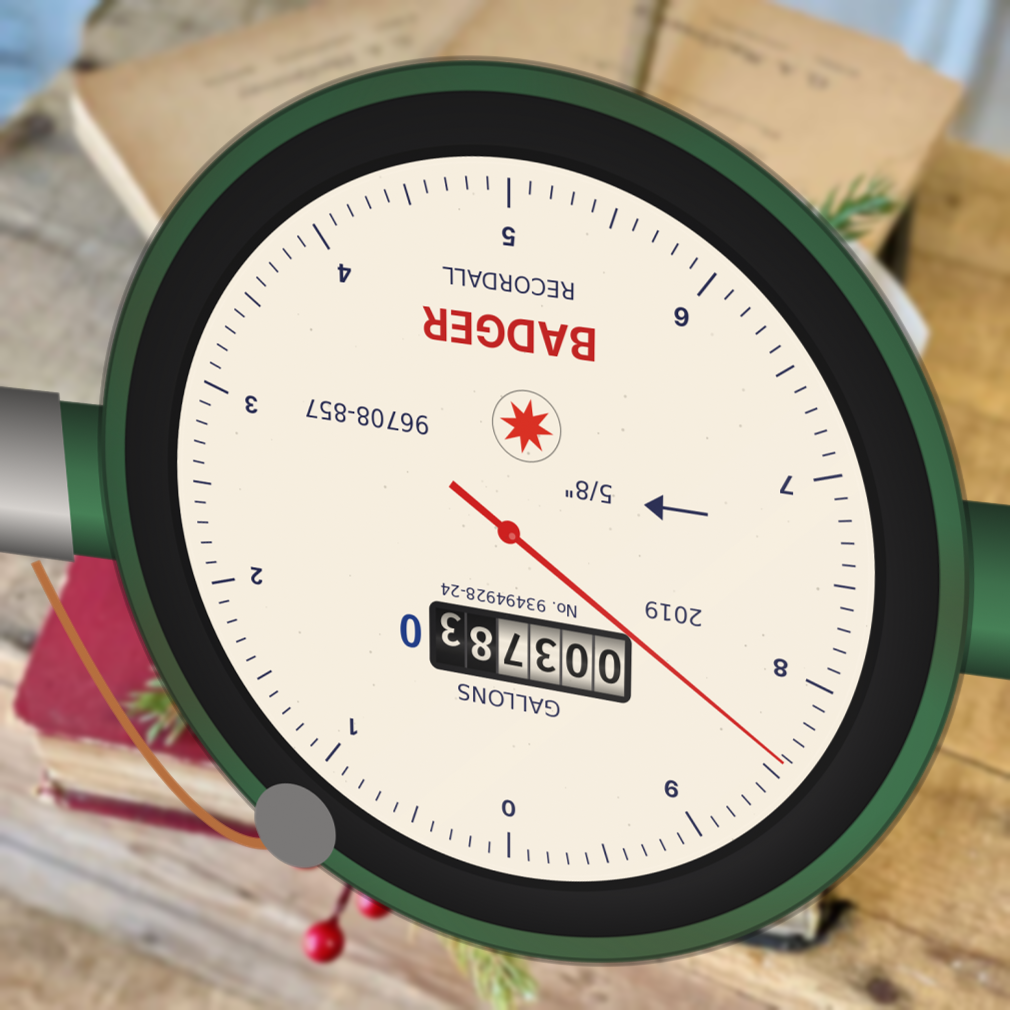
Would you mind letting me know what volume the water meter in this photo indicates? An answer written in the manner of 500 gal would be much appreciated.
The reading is 37828.4 gal
